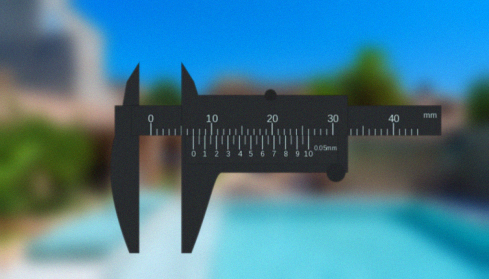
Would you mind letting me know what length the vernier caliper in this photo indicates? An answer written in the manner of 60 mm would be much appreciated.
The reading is 7.0 mm
